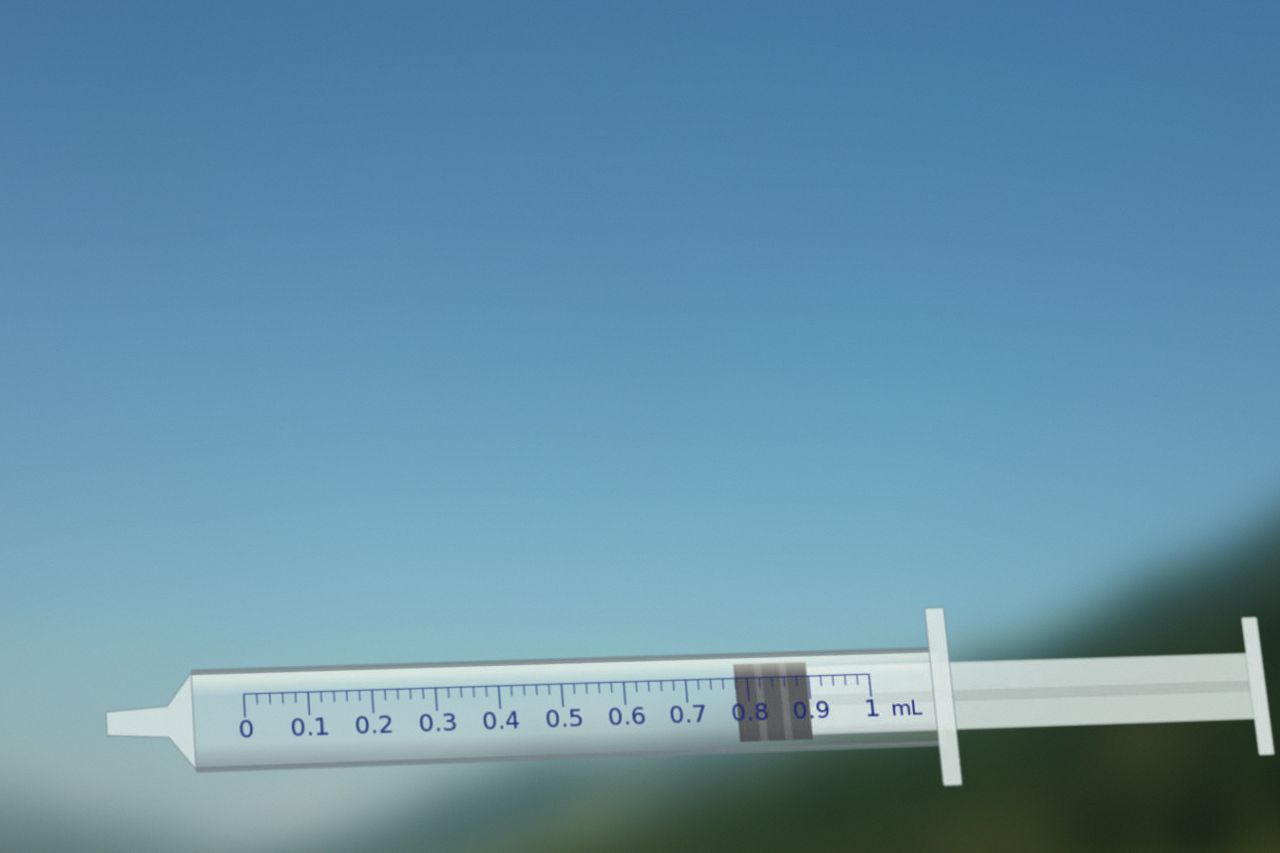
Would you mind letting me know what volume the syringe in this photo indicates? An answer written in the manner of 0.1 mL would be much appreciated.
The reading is 0.78 mL
